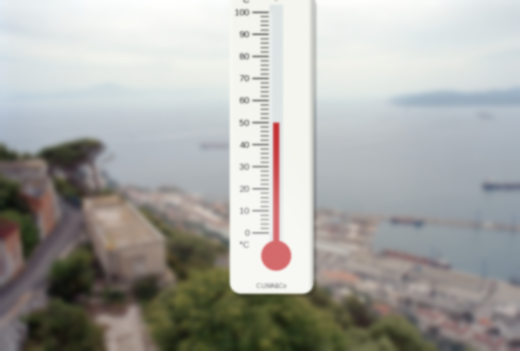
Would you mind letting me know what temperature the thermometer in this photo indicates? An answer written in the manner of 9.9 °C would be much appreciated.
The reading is 50 °C
